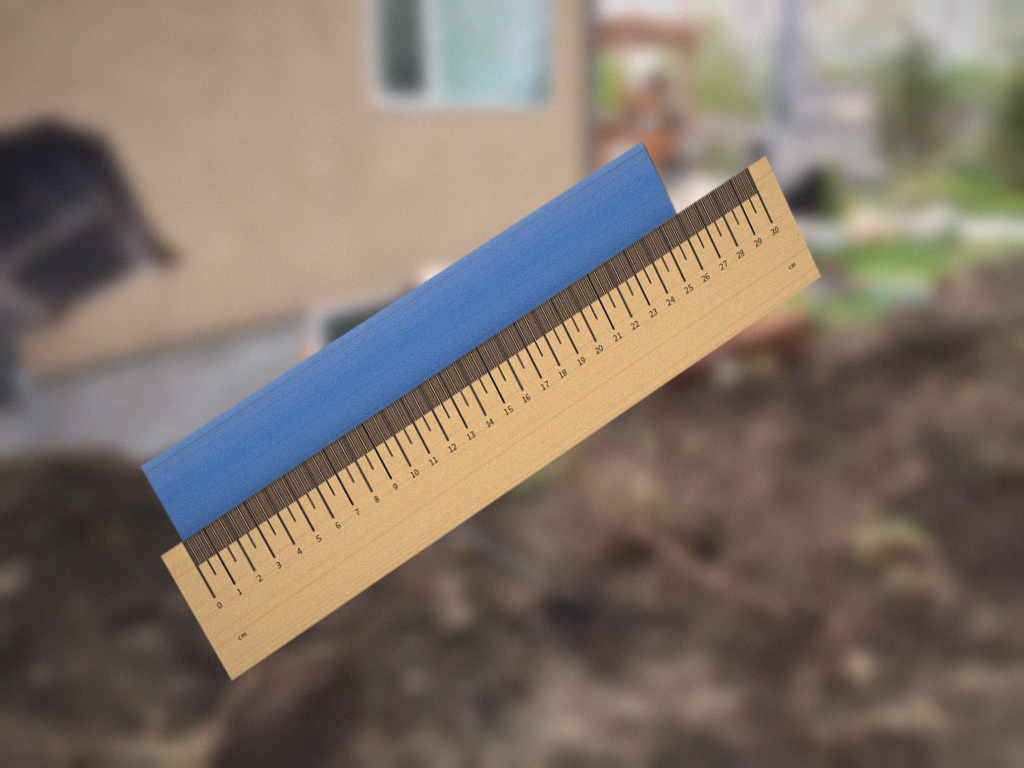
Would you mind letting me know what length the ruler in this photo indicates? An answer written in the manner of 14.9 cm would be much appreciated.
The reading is 26 cm
